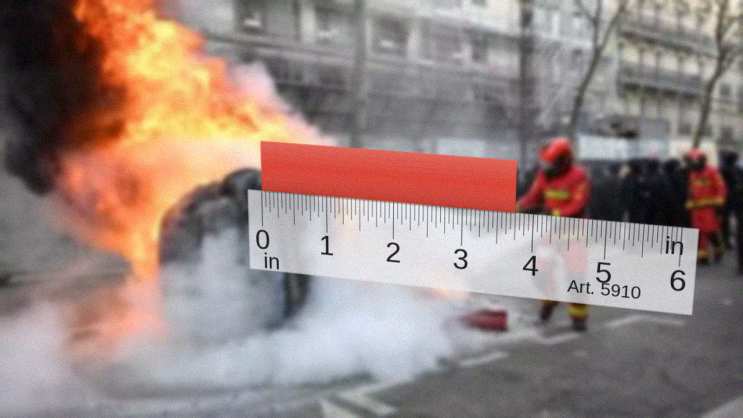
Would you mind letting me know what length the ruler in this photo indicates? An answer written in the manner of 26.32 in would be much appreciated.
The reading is 3.75 in
